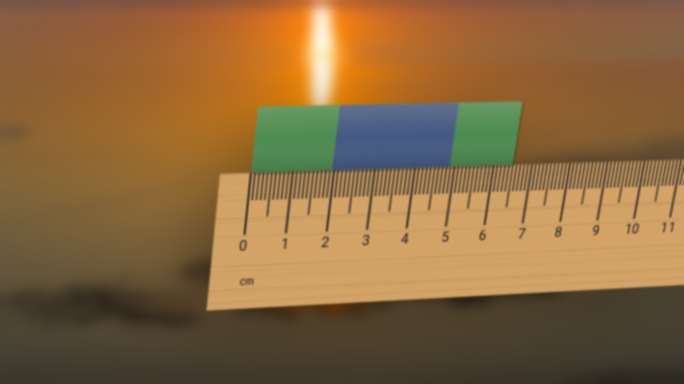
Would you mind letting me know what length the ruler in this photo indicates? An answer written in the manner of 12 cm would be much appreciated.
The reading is 6.5 cm
